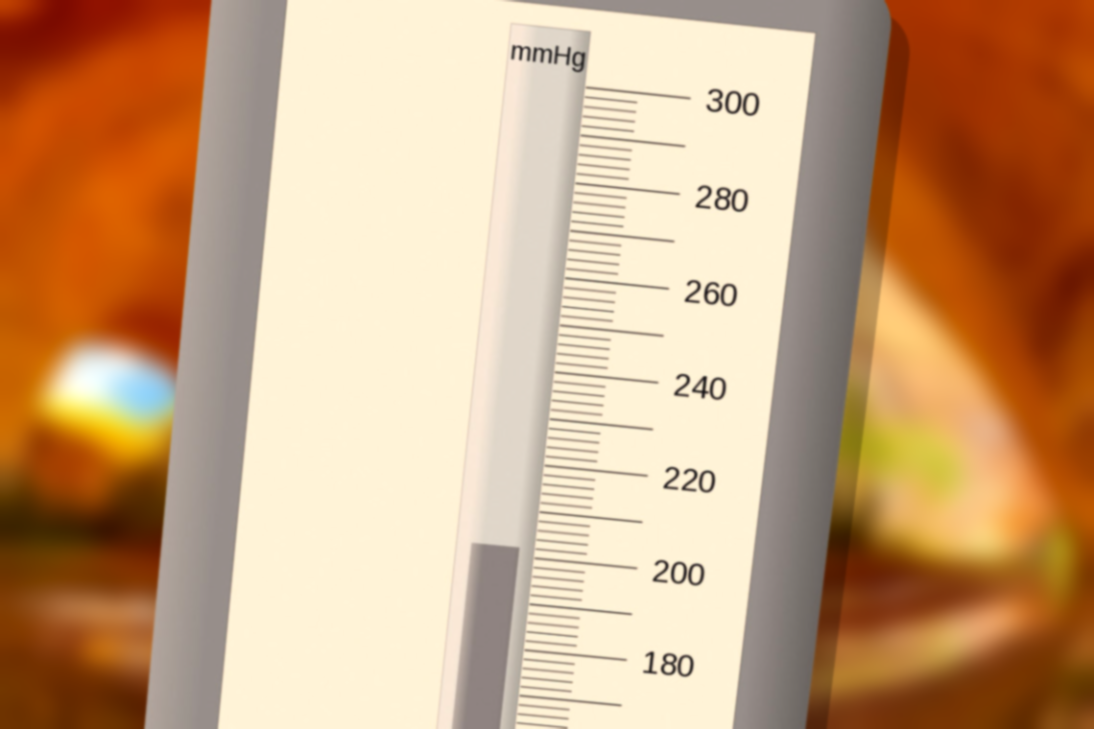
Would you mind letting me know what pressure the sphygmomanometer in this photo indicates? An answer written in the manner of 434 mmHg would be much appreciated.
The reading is 202 mmHg
